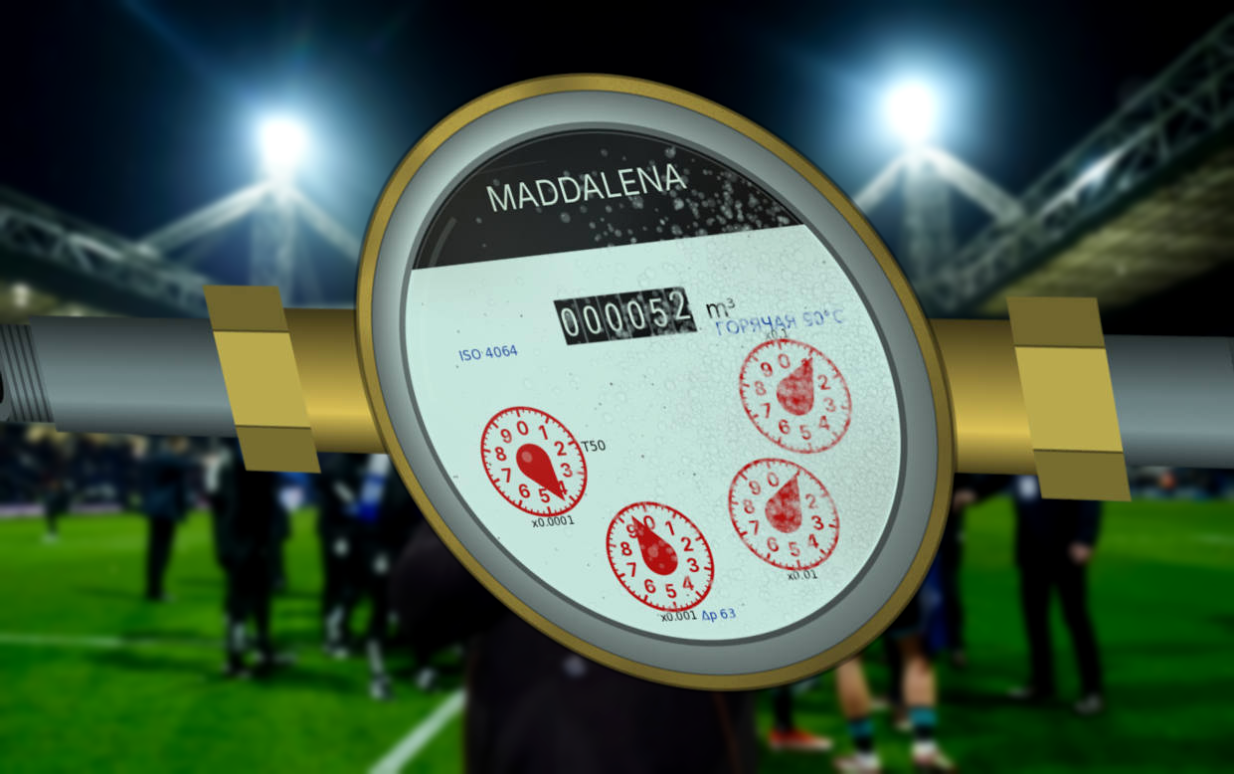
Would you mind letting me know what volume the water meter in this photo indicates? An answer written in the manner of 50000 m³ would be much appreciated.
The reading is 52.1094 m³
